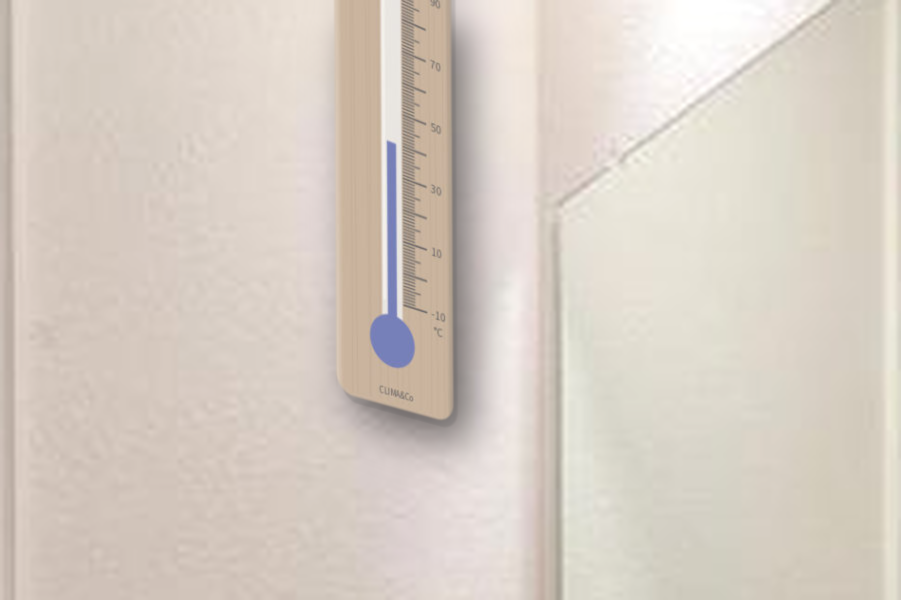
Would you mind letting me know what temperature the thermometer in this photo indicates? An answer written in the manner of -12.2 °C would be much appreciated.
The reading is 40 °C
